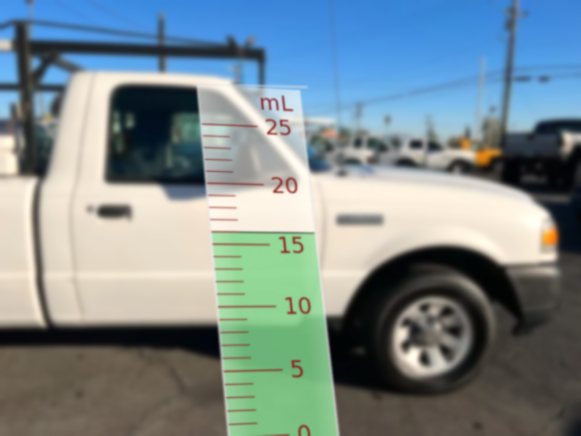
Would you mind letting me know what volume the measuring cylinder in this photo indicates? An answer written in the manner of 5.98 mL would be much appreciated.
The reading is 16 mL
